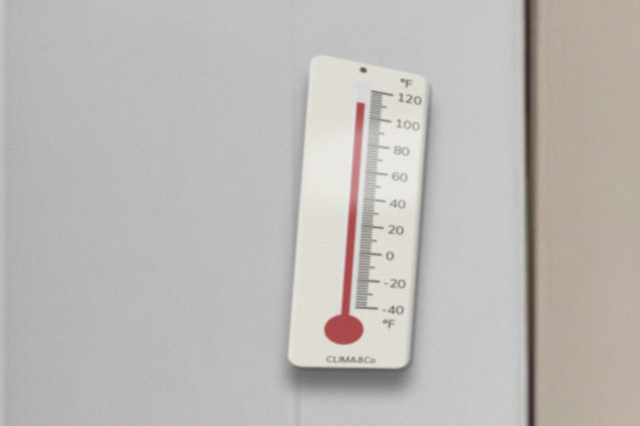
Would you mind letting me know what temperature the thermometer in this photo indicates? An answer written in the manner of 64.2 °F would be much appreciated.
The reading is 110 °F
